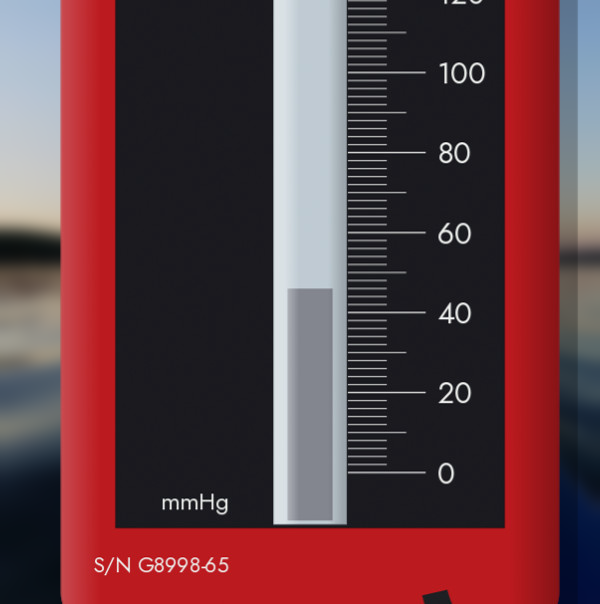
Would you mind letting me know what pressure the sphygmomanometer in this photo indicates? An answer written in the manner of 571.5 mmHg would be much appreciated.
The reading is 46 mmHg
